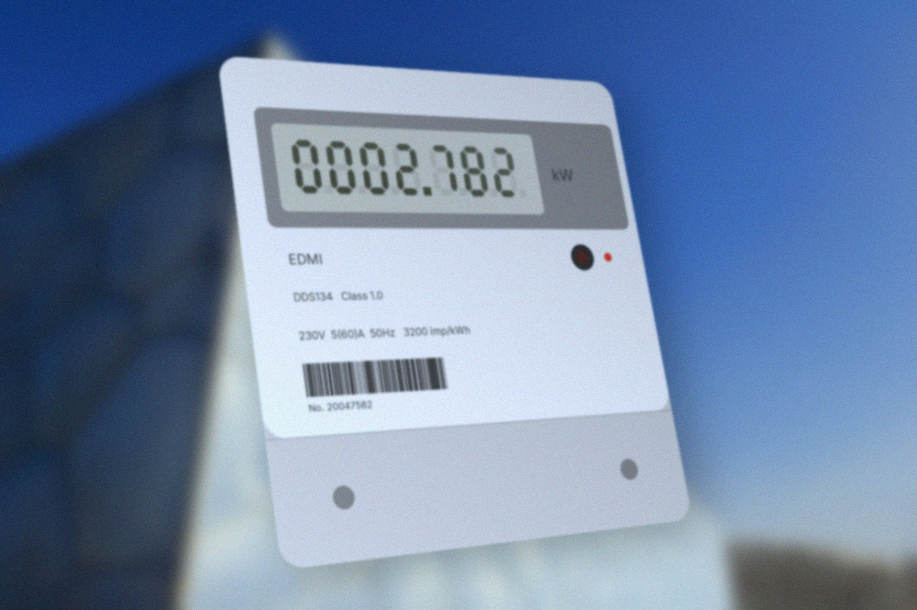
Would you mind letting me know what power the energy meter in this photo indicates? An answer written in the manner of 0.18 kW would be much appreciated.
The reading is 2.782 kW
